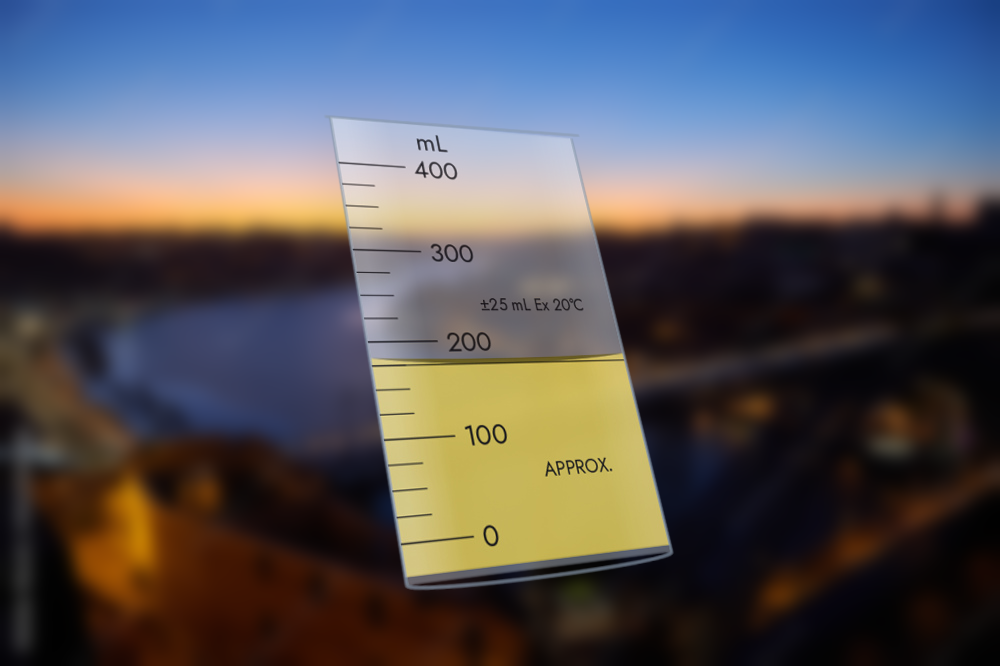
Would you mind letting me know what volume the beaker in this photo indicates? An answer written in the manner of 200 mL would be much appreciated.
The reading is 175 mL
